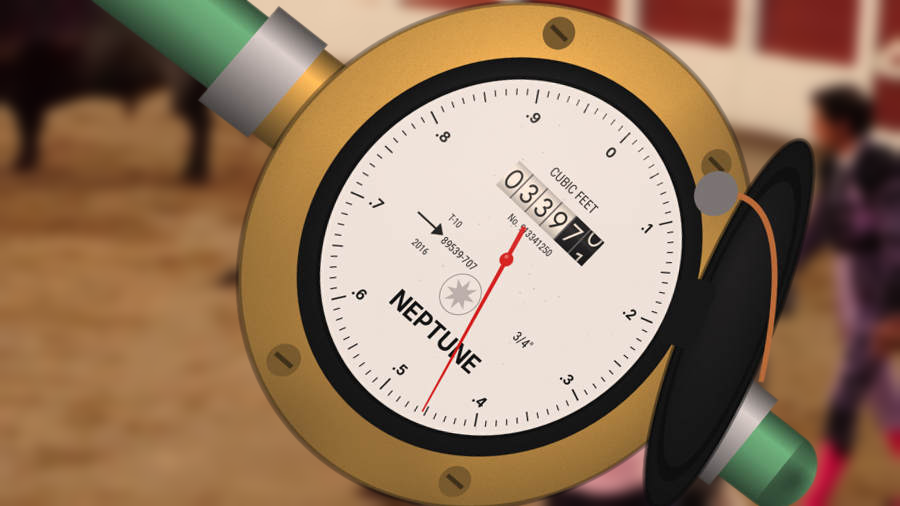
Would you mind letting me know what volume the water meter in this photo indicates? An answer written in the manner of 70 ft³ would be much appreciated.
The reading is 33970.45 ft³
